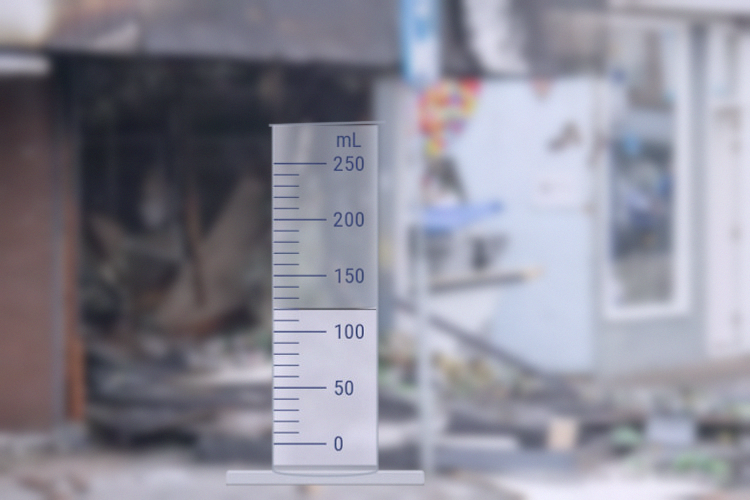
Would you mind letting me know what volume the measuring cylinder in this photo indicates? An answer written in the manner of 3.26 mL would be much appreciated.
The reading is 120 mL
